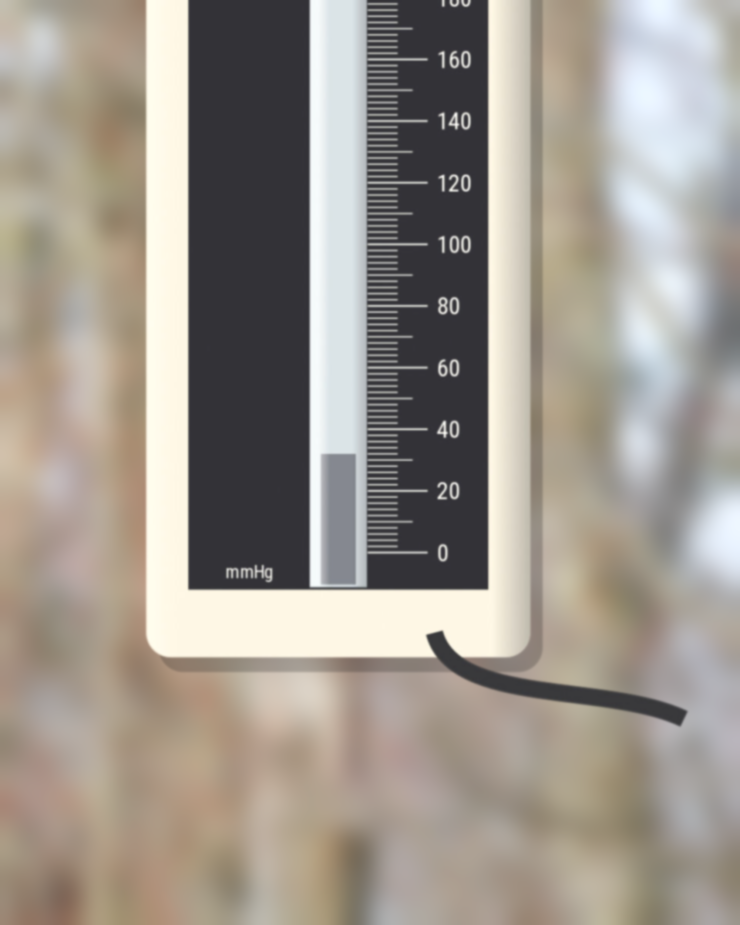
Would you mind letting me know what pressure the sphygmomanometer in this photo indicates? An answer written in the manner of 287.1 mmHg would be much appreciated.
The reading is 32 mmHg
